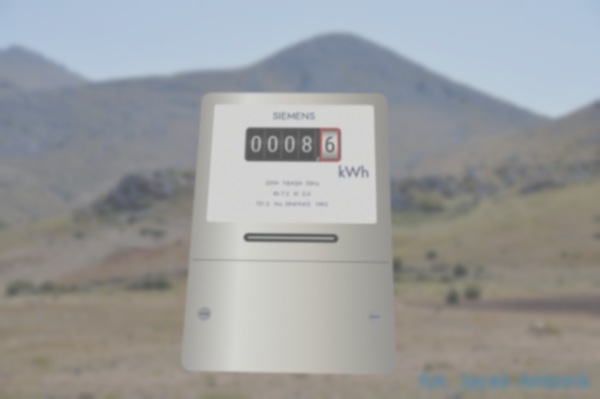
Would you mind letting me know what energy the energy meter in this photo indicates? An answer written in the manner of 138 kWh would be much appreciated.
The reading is 8.6 kWh
